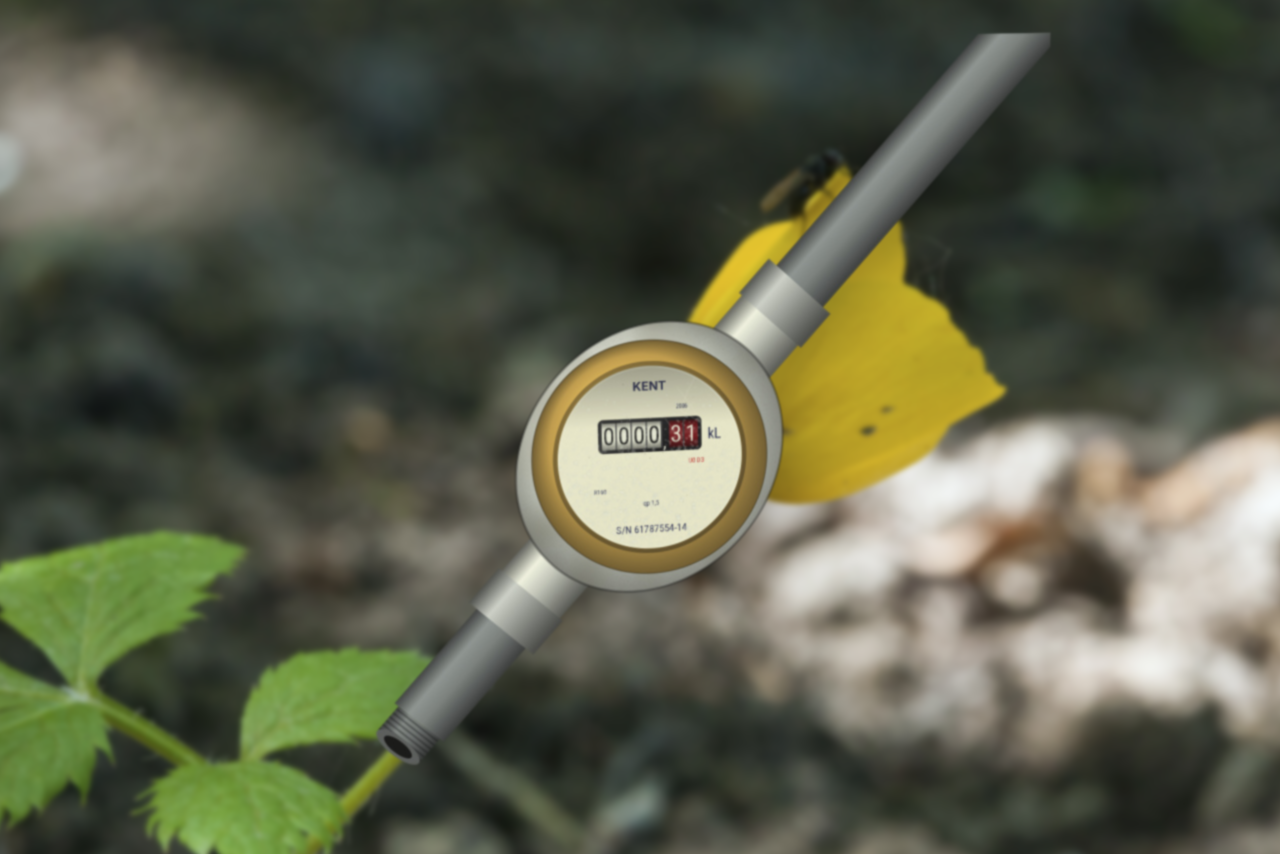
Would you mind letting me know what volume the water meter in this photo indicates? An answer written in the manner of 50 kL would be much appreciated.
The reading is 0.31 kL
